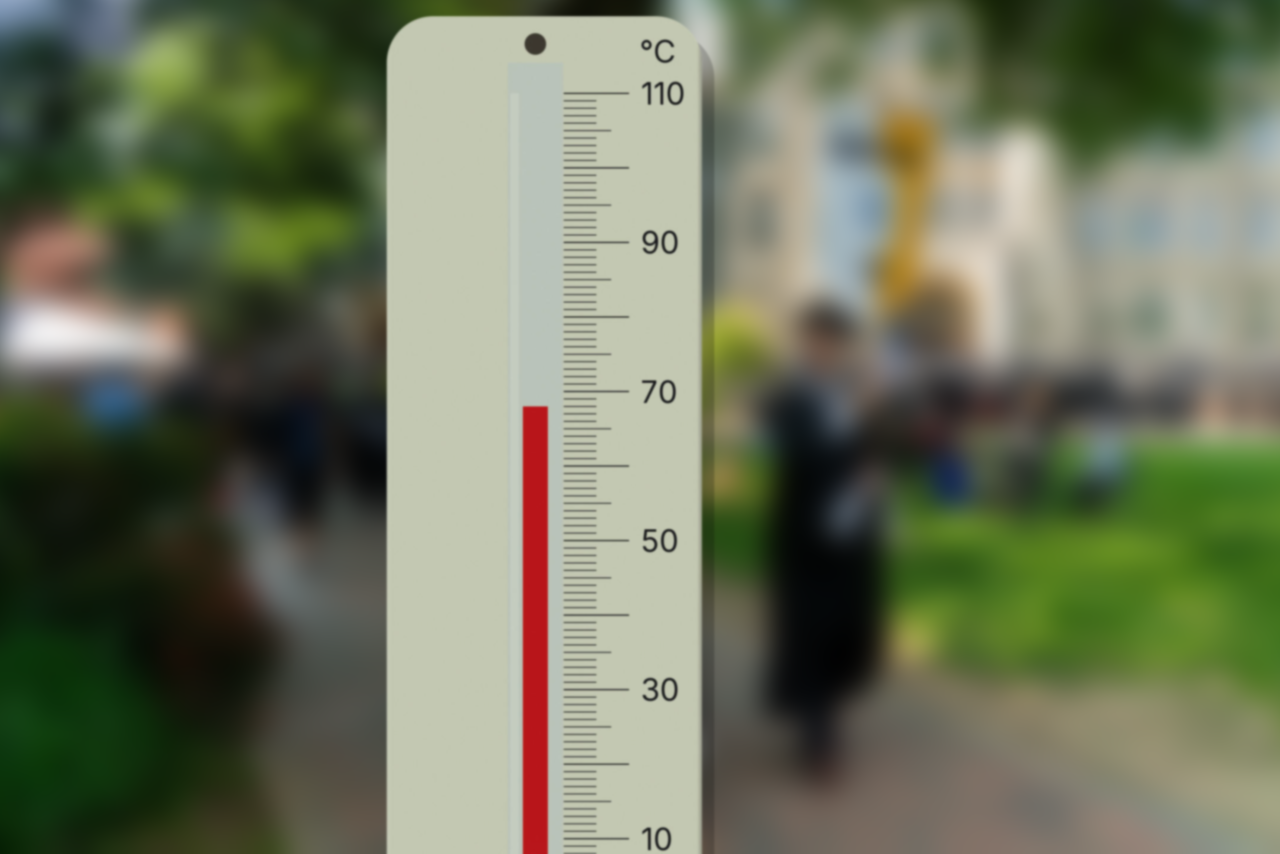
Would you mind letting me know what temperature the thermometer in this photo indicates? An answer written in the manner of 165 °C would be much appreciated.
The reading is 68 °C
